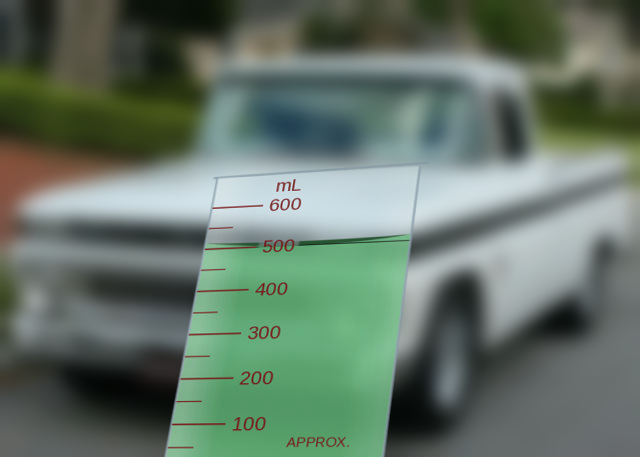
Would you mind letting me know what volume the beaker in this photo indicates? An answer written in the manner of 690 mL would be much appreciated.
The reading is 500 mL
